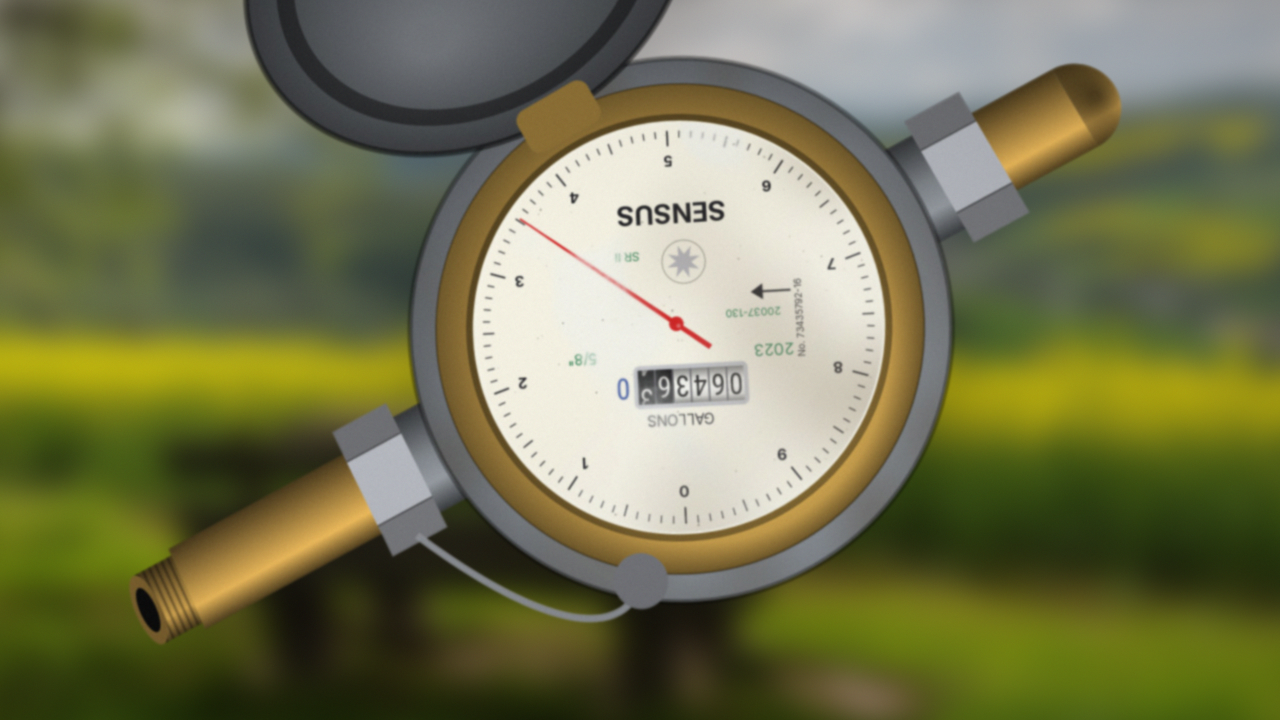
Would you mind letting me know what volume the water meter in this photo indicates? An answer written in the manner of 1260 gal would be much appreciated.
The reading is 643633.5 gal
